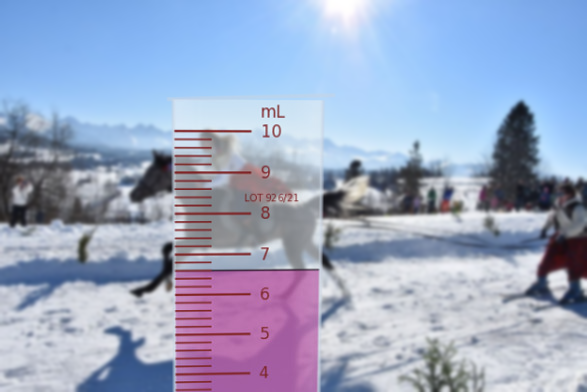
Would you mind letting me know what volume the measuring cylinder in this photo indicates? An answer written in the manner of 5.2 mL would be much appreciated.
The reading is 6.6 mL
